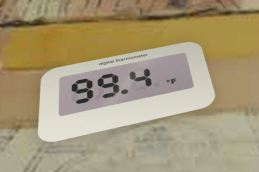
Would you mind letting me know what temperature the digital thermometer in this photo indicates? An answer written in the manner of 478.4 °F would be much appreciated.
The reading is 99.4 °F
